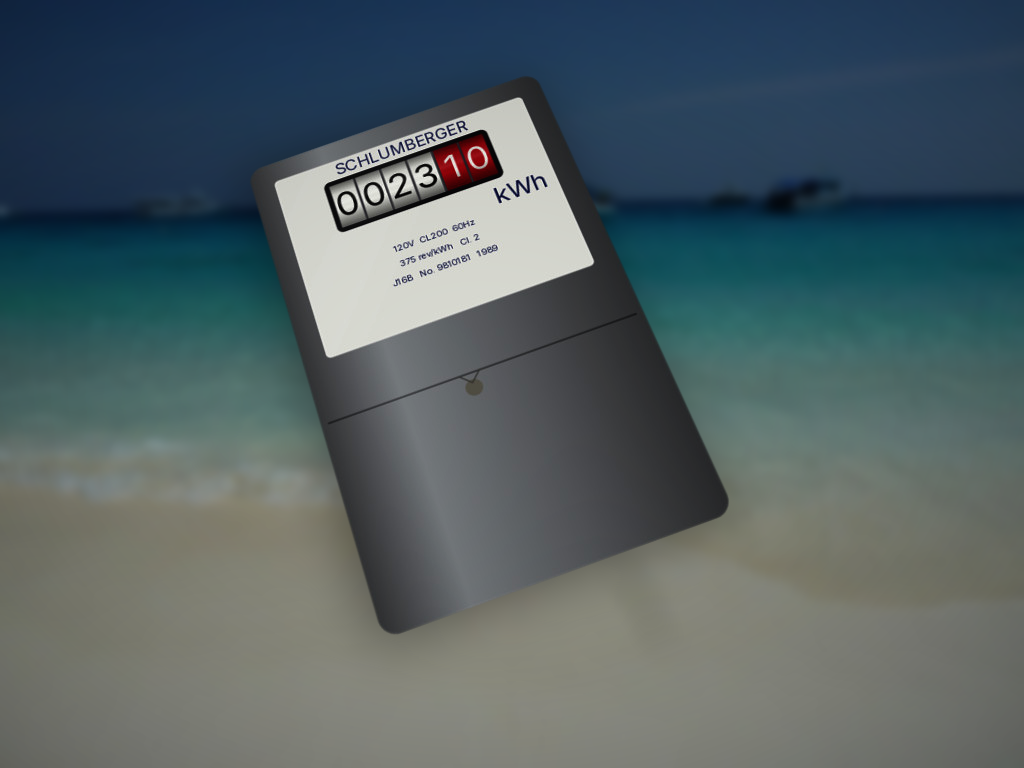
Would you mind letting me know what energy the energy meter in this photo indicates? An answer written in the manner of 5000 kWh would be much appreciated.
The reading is 23.10 kWh
